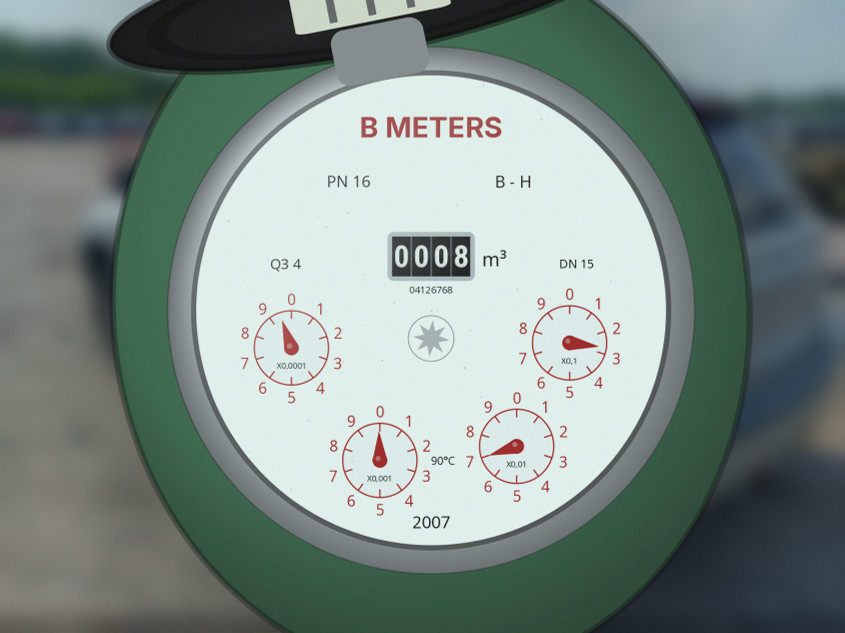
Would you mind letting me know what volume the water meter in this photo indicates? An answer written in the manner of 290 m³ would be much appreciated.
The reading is 8.2699 m³
